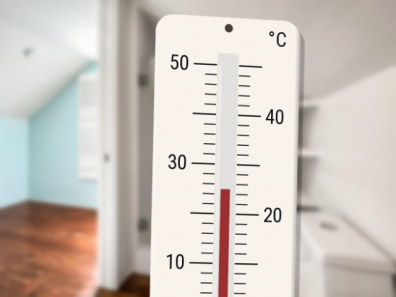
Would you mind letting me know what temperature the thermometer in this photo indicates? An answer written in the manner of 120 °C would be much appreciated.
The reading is 25 °C
